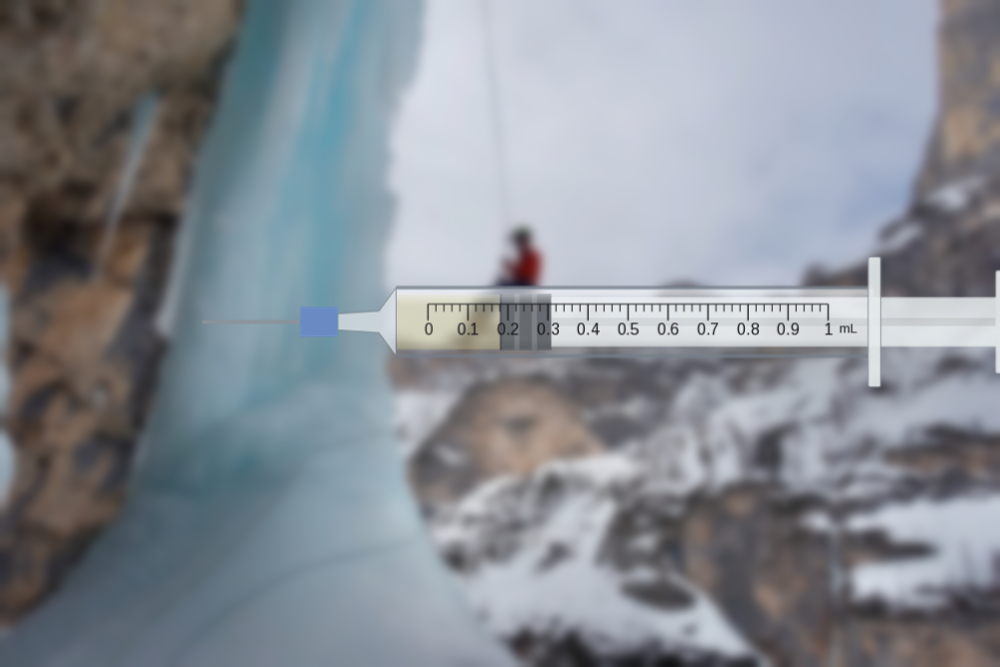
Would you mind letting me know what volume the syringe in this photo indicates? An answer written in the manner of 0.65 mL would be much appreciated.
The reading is 0.18 mL
